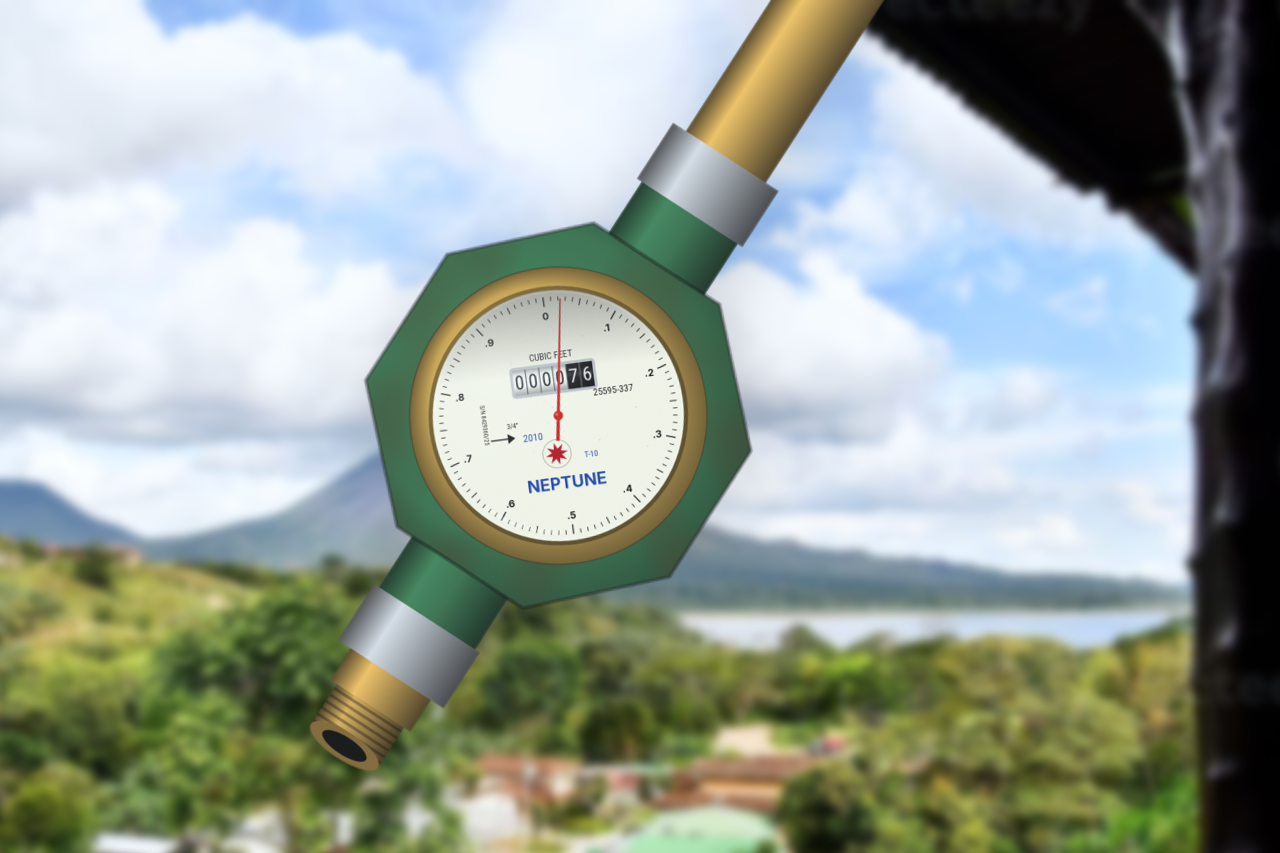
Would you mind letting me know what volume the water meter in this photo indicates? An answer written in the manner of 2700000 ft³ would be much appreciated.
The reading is 76.02 ft³
